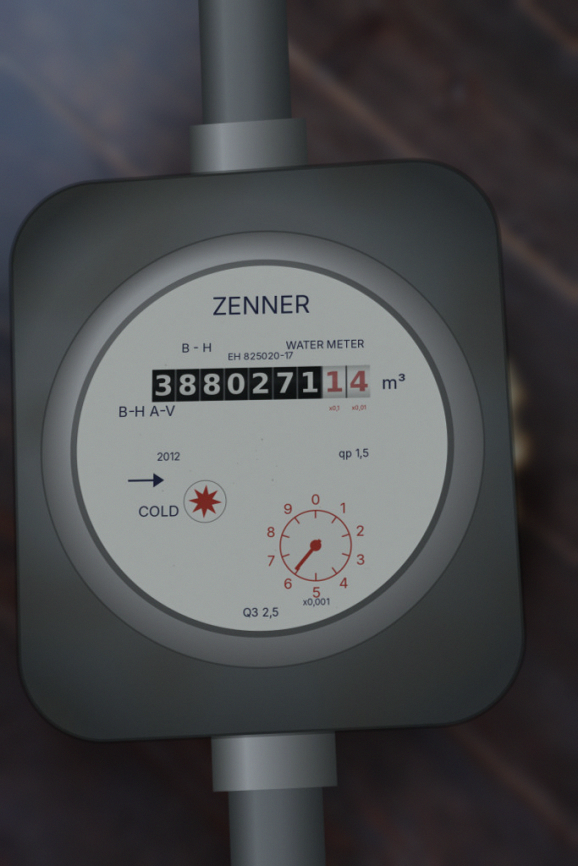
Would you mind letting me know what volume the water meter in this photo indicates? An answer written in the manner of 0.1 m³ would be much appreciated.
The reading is 3880271.146 m³
